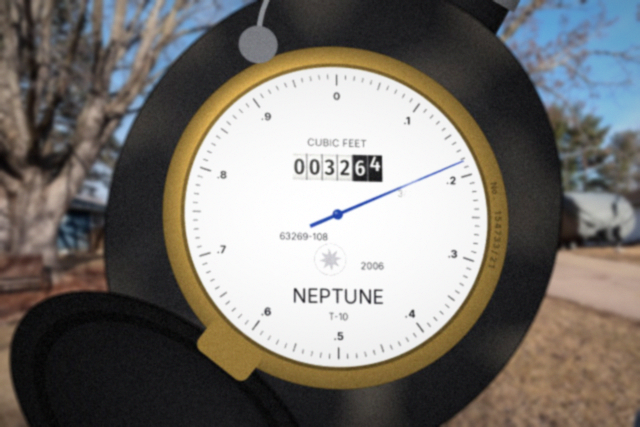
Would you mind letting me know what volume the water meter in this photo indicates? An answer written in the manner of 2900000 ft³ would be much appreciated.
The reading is 3264.18 ft³
